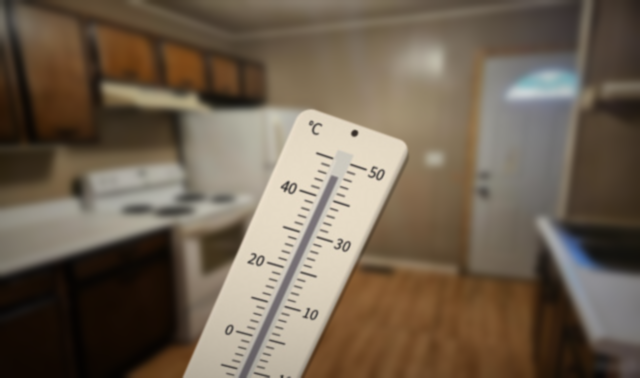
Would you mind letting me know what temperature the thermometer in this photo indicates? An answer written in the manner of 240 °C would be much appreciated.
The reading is 46 °C
